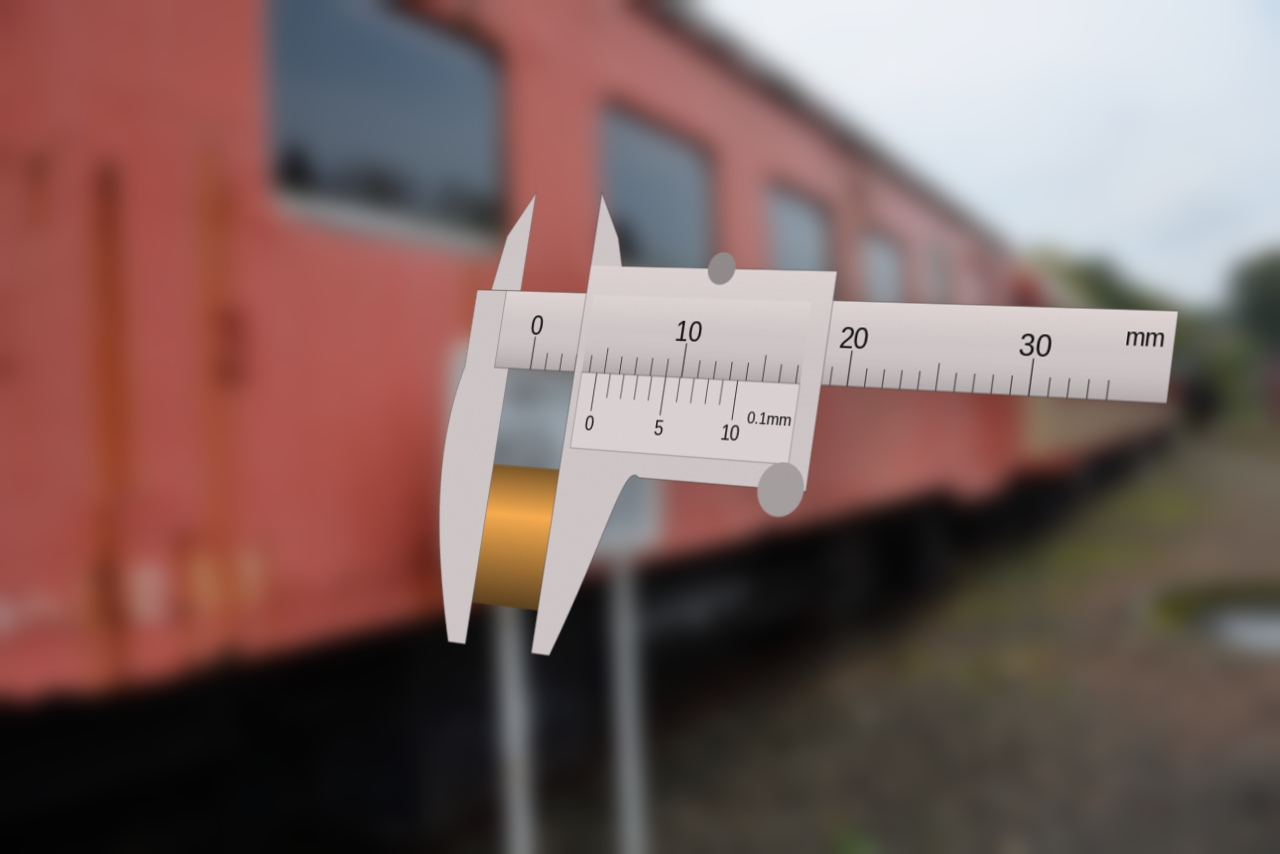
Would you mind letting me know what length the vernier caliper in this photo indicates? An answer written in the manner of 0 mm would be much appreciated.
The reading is 4.5 mm
